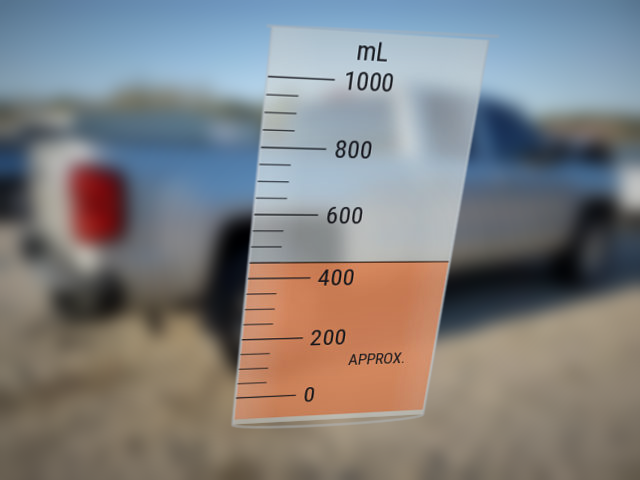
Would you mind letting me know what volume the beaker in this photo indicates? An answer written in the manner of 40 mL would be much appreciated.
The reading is 450 mL
